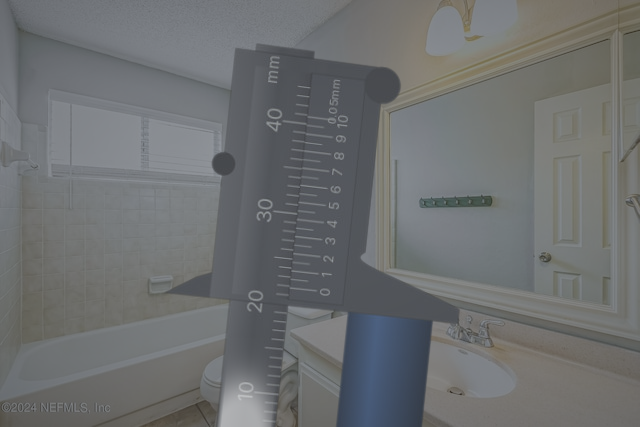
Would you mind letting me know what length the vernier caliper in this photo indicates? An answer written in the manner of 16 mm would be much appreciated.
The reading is 21.8 mm
